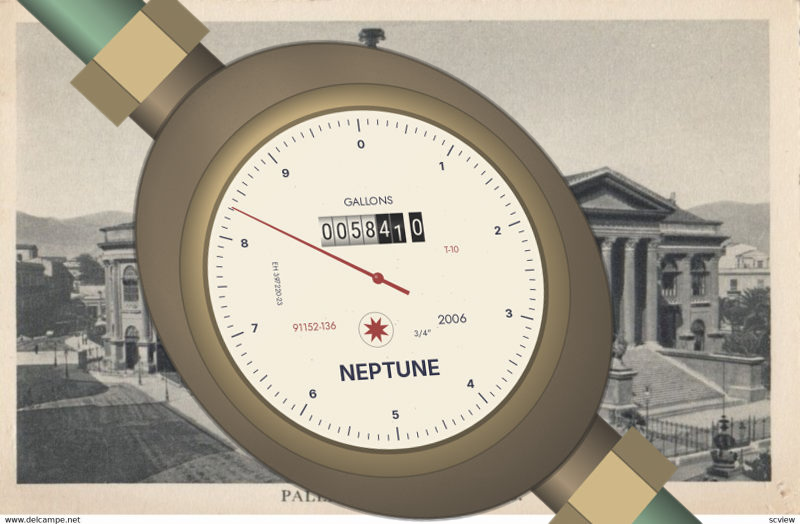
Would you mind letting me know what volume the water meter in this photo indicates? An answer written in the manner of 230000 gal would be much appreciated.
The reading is 58408.3 gal
